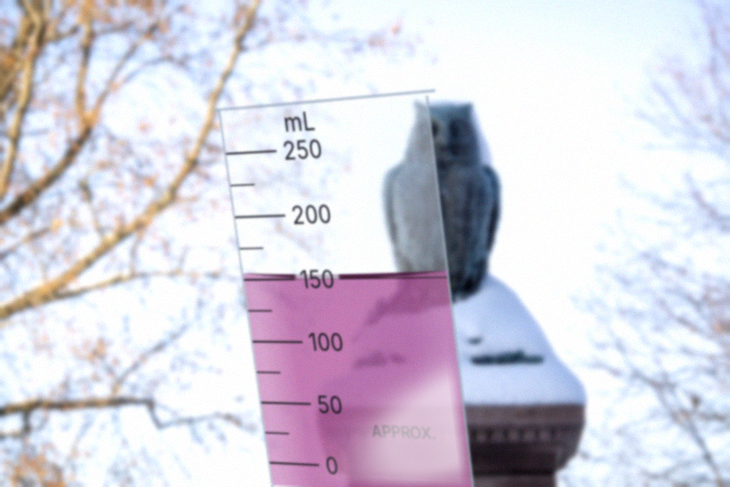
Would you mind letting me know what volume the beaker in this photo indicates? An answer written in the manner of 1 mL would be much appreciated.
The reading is 150 mL
